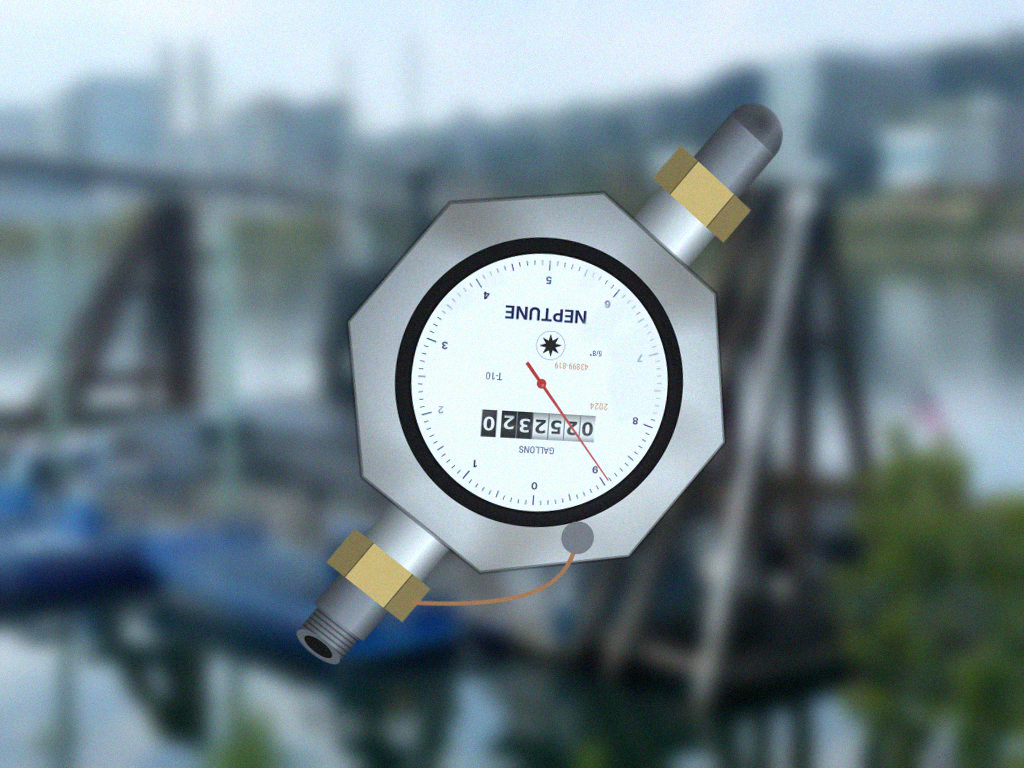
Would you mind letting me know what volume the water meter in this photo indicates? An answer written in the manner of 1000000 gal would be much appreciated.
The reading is 252318.9 gal
